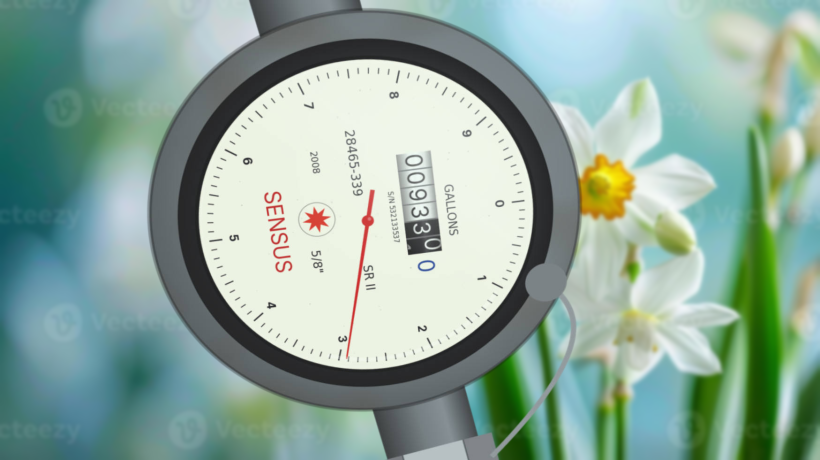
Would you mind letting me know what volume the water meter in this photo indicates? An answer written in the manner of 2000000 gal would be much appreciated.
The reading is 93302.9 gal
